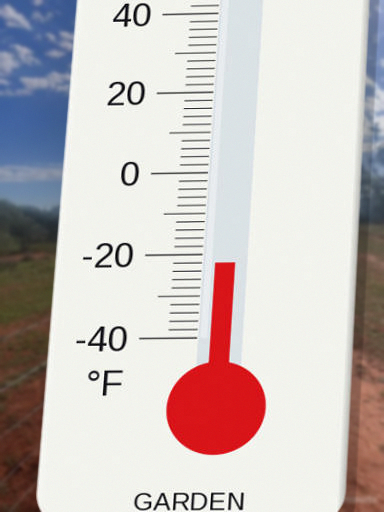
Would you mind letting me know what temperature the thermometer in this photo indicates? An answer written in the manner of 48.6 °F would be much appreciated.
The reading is -22 °F
